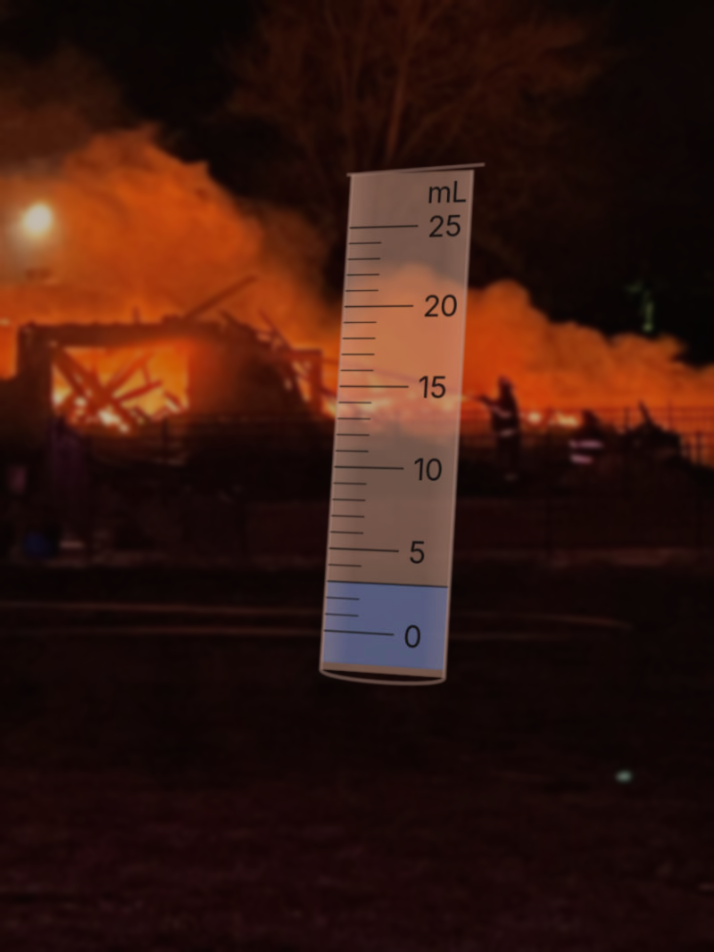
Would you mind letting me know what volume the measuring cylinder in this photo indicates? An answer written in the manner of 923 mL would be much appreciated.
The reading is 3 mL
